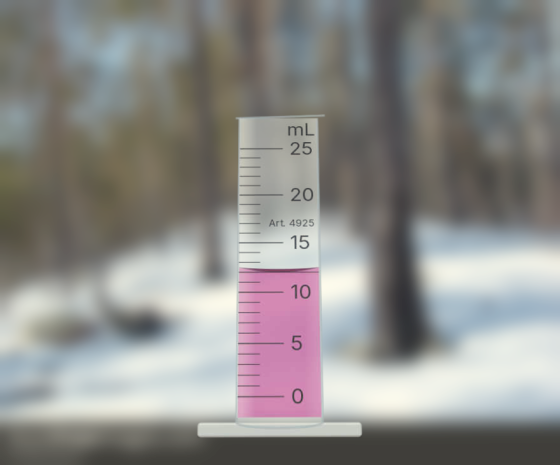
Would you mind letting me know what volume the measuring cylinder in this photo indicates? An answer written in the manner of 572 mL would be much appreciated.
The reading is 12 mL
